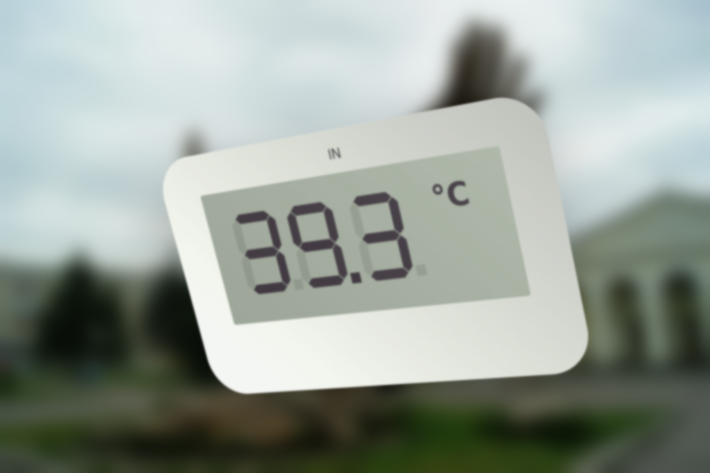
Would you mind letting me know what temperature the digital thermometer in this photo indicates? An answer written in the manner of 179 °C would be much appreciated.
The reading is 39.3 °C
